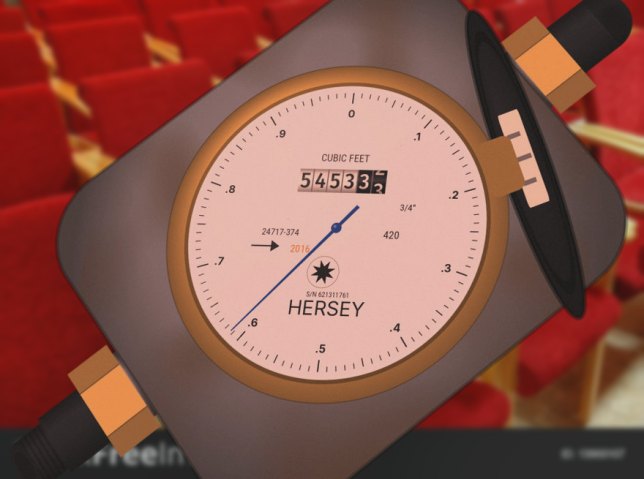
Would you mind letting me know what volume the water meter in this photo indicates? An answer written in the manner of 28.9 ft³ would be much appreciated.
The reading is 545332.61 ft³
